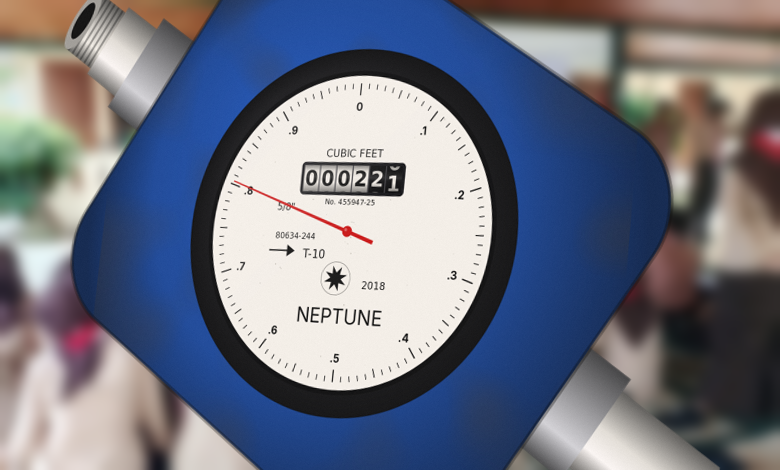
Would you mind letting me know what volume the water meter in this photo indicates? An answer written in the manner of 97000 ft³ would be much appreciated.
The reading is 220.80 ft³
